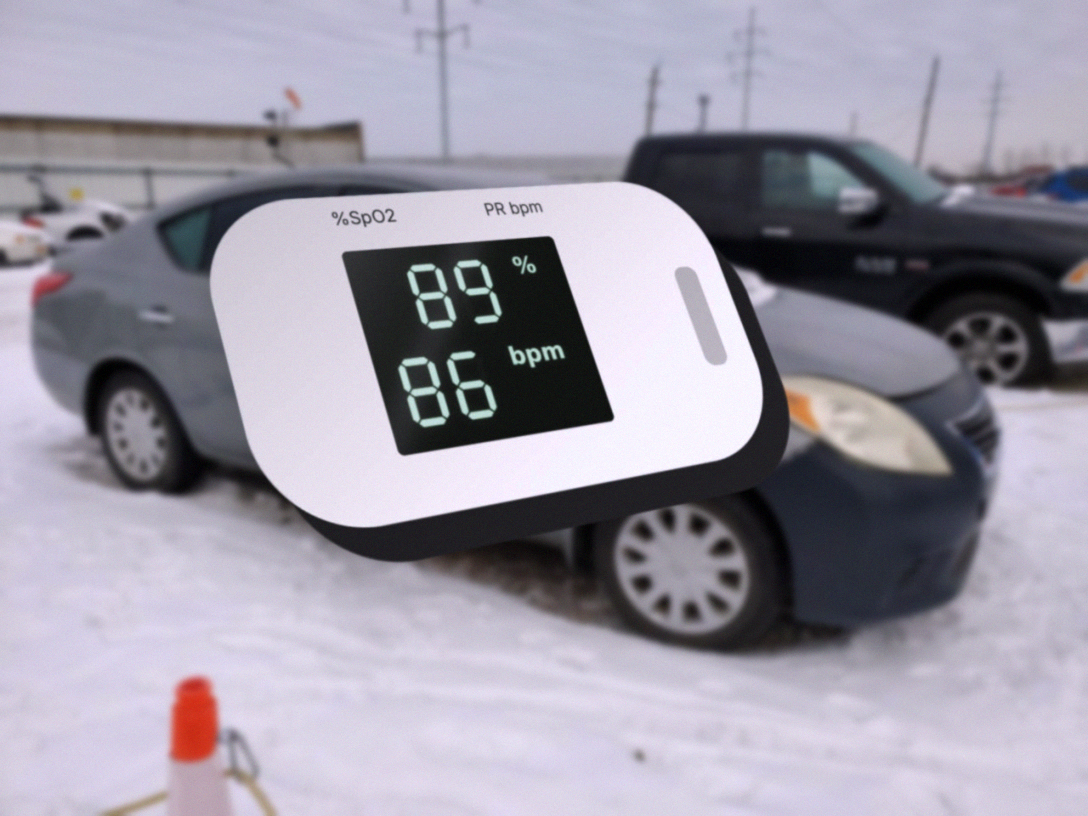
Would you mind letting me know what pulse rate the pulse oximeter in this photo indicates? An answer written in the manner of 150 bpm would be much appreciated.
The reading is 86 bpm
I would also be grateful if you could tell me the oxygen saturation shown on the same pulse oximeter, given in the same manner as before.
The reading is 89 %
